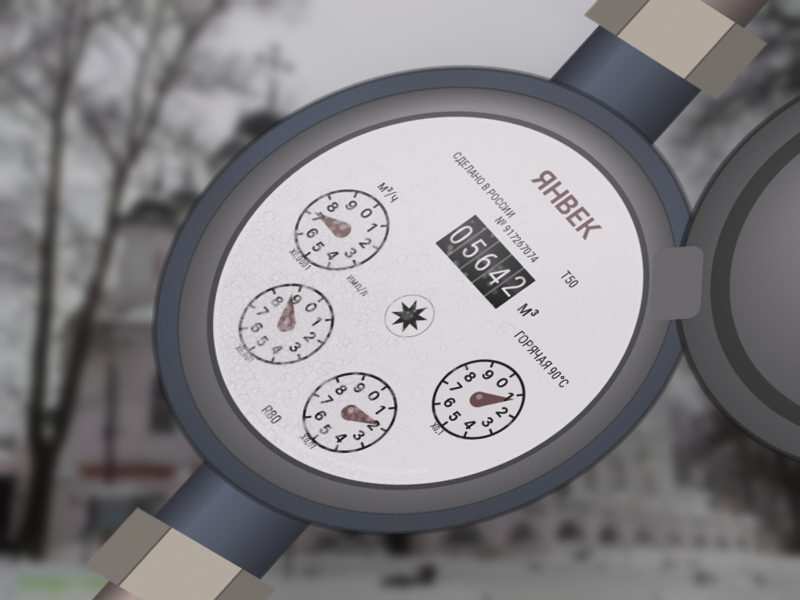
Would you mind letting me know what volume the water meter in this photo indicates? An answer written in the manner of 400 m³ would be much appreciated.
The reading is 5642.1187 m³
